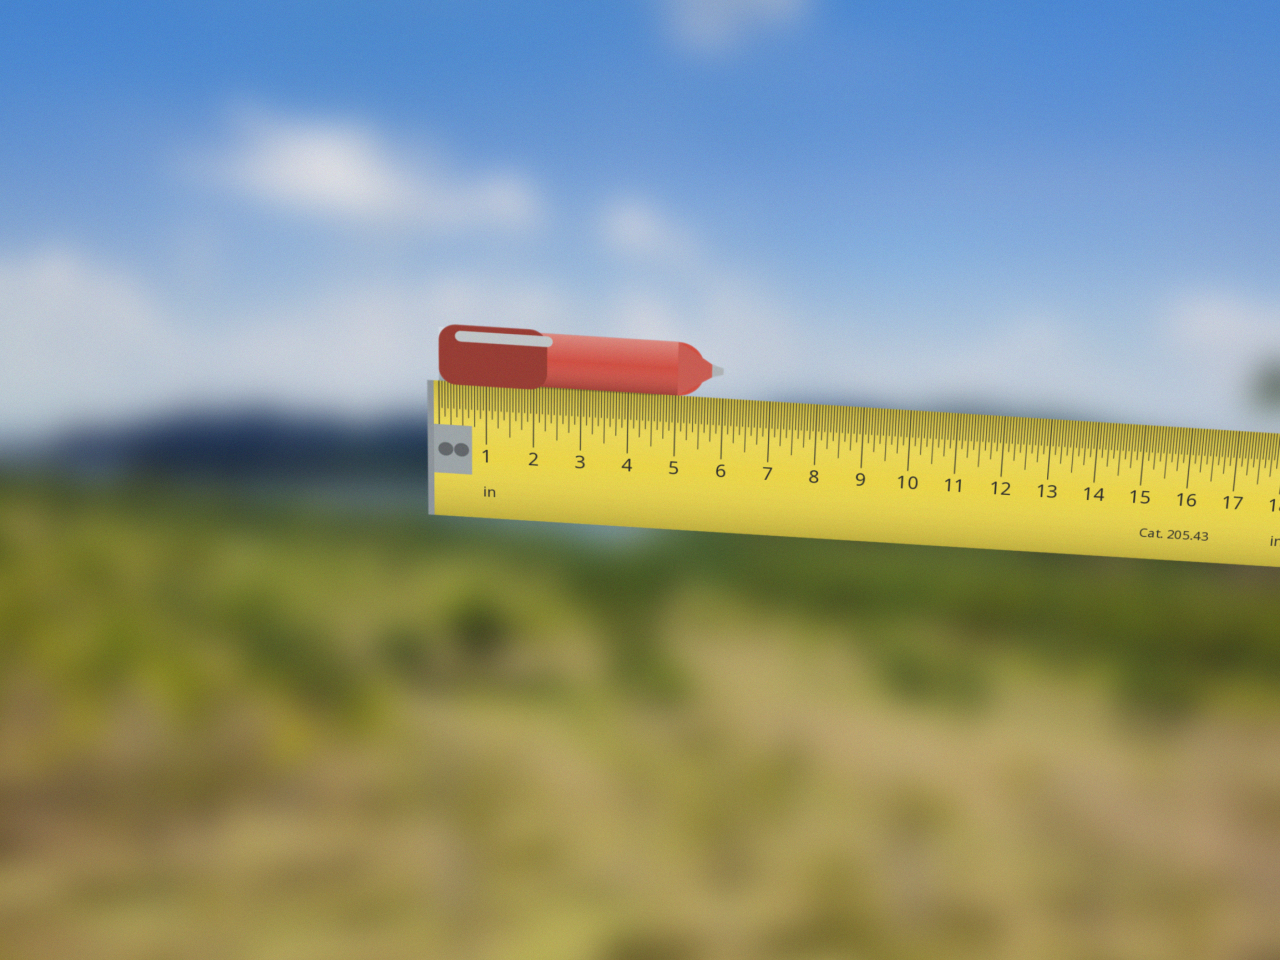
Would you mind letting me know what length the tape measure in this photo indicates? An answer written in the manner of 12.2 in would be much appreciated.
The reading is 6 in
